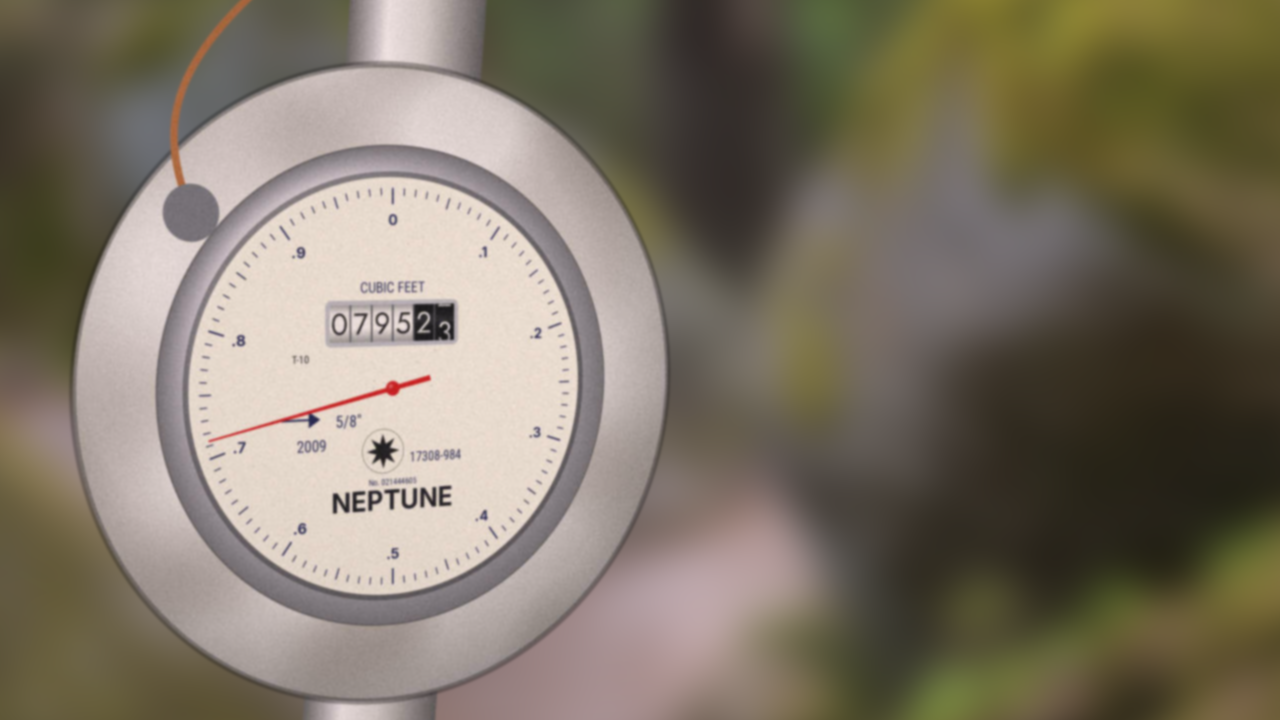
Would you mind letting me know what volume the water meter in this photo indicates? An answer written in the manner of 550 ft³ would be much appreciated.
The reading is 79522.71 ft³
